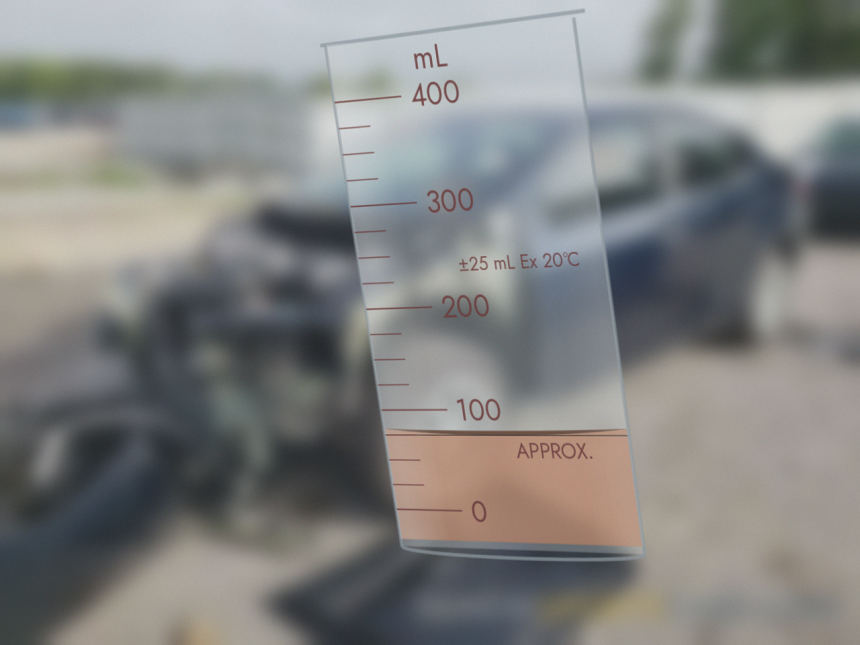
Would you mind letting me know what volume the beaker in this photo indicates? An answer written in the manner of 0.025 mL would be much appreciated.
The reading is 75 mL
